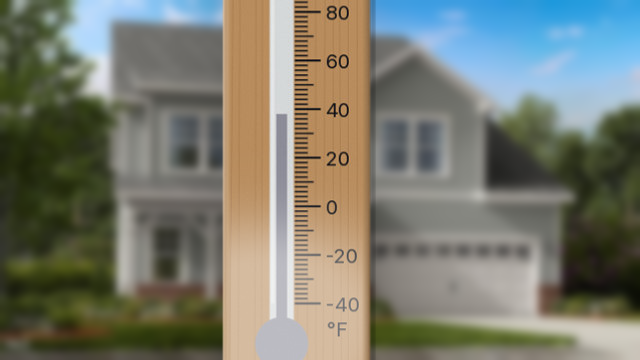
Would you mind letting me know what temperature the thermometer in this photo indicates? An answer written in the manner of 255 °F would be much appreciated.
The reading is 38 °F
